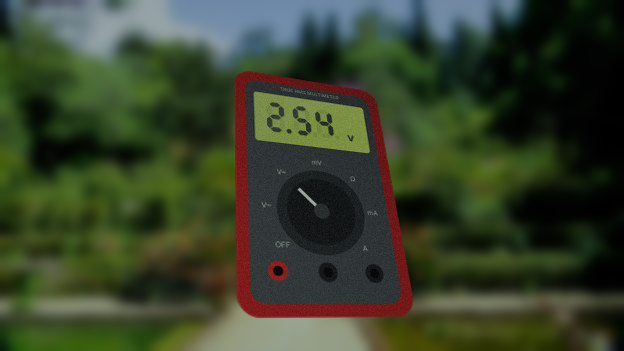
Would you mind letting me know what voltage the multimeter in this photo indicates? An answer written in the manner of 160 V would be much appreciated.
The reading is 2.54 V
